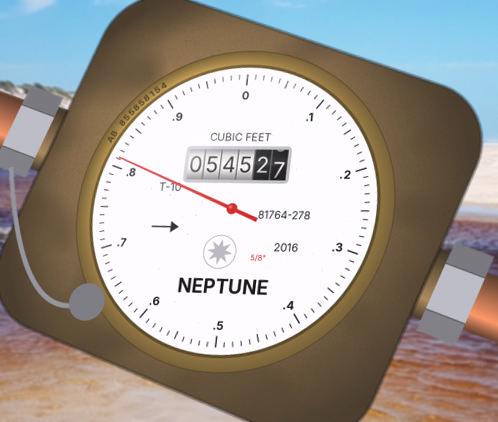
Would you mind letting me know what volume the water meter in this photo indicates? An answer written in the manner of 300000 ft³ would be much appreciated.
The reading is 54526.81 ft³
